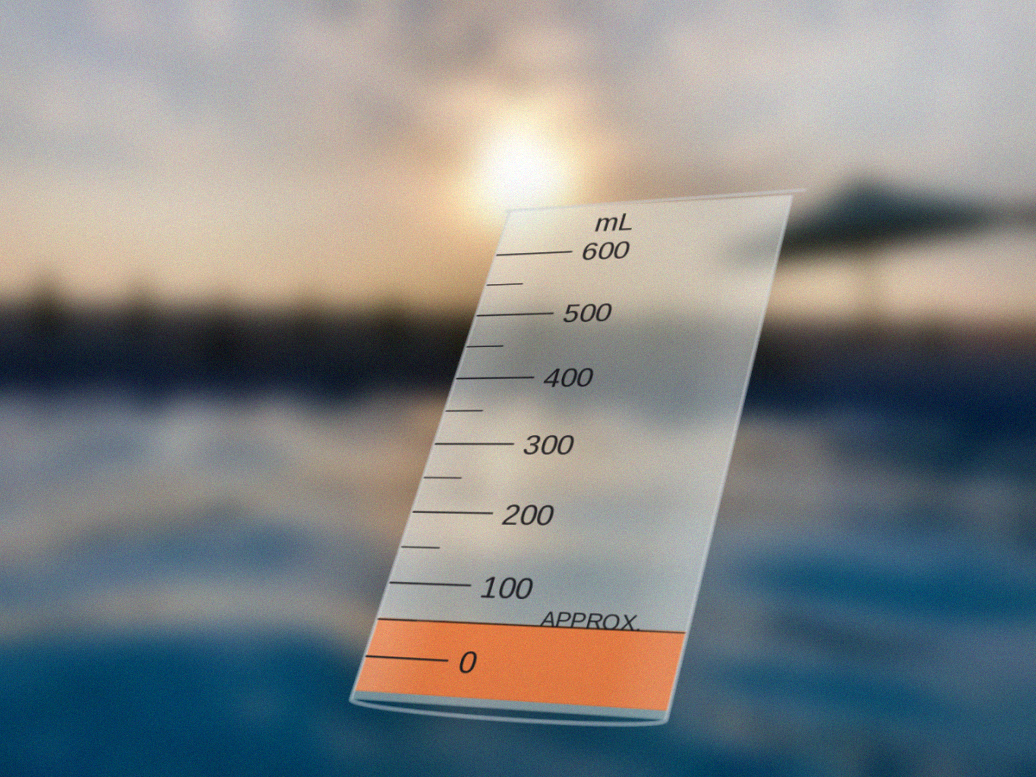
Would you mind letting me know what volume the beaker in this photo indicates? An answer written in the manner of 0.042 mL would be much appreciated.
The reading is 50 mL
